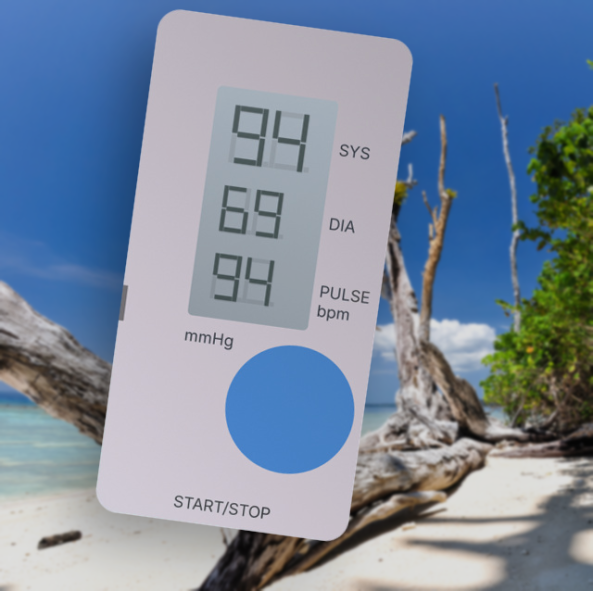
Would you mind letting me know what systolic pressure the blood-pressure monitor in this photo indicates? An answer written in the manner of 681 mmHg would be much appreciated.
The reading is 94 mmHg
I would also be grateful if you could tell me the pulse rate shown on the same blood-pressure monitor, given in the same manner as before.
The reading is 94 bpm
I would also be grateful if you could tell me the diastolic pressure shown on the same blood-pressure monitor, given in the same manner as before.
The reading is 69 mmHg
